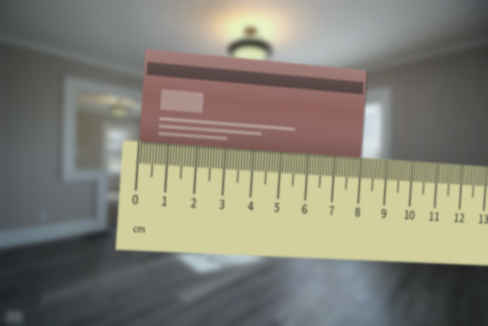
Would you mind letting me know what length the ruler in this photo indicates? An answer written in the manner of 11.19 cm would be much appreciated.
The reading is 8 cm
